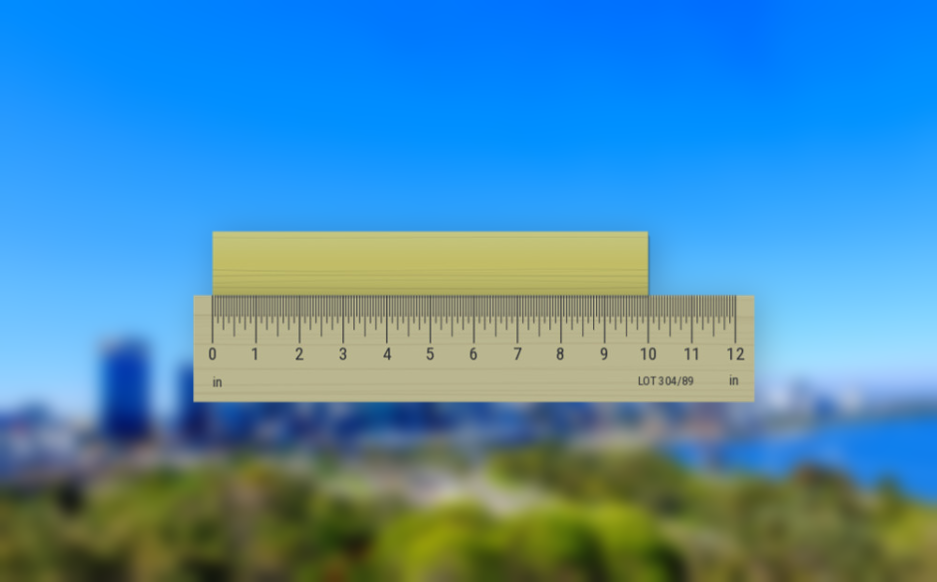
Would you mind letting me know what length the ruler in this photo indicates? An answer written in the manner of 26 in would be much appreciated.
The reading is 10 in
